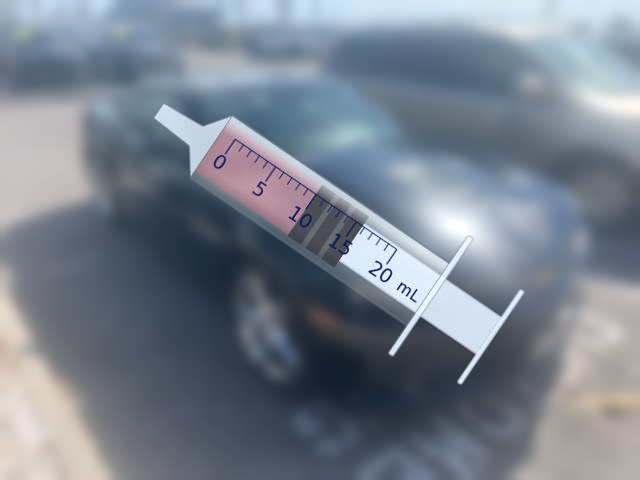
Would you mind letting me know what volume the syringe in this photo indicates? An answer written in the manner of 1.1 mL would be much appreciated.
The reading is 10 mL
